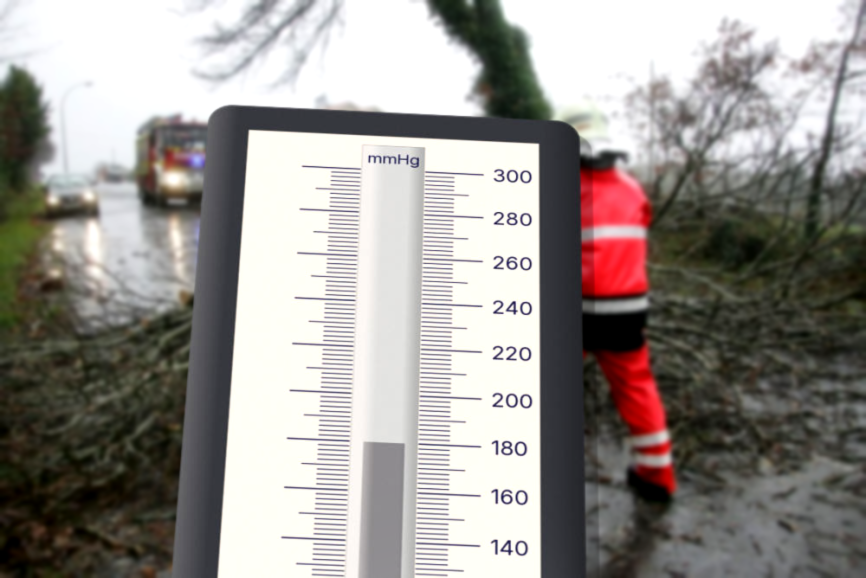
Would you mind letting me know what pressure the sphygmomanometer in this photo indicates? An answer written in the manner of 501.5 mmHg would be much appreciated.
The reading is 180 mmHg
